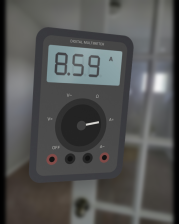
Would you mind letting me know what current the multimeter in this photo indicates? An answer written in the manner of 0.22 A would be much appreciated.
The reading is 8.59 A
